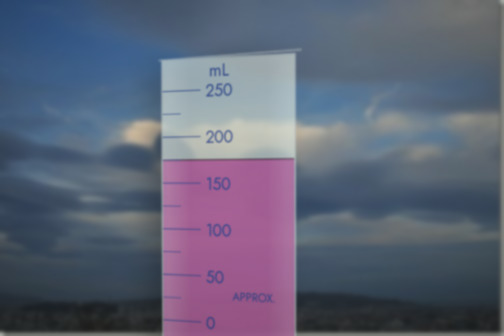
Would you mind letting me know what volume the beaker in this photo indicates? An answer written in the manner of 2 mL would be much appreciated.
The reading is 175 mL
